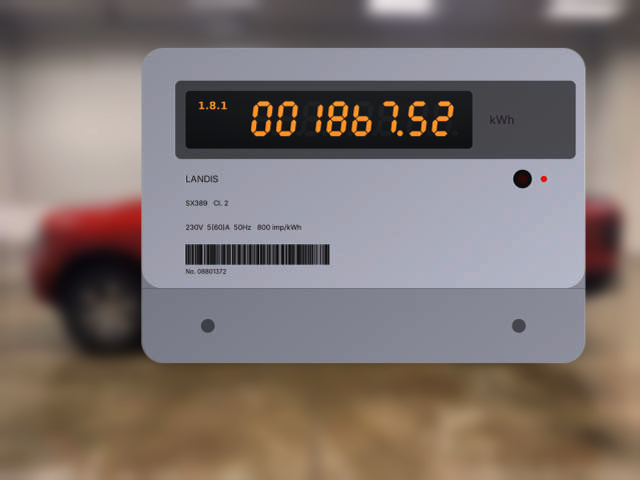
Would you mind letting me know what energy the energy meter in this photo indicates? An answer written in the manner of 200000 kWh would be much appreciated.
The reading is 1867.52 kWh
